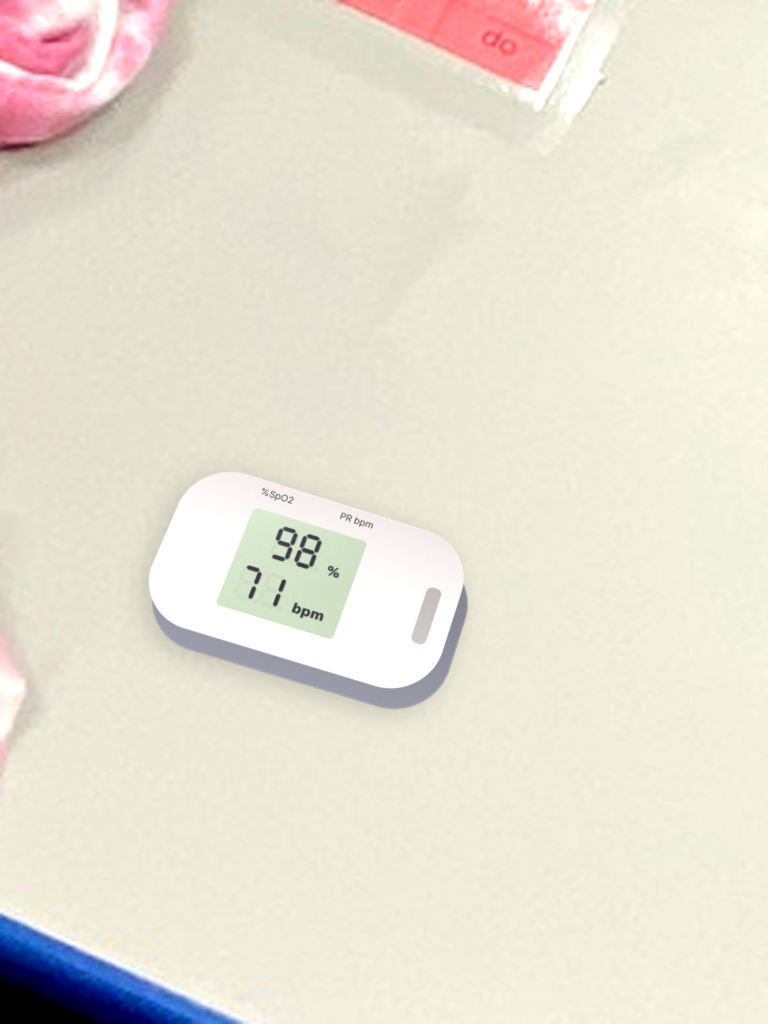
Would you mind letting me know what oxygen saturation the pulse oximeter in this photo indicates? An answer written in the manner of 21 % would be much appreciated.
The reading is 98 %
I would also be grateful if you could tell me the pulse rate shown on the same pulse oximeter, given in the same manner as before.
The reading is 71 bpm
